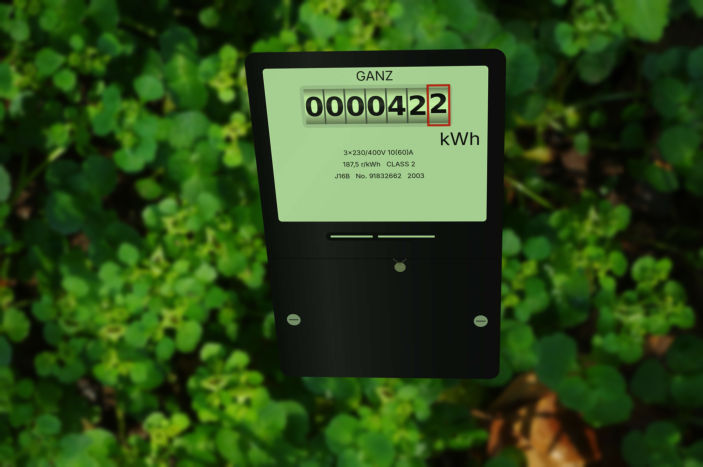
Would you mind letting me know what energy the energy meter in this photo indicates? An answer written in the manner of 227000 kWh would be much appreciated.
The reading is 42.2 kWh
